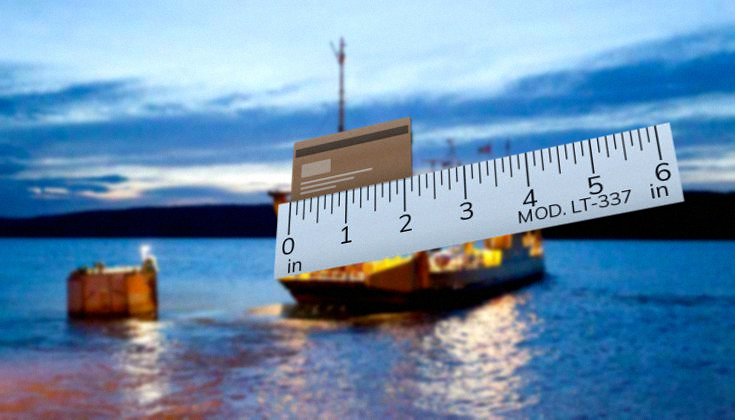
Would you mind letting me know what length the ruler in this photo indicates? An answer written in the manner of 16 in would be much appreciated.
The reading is 2.125 in
